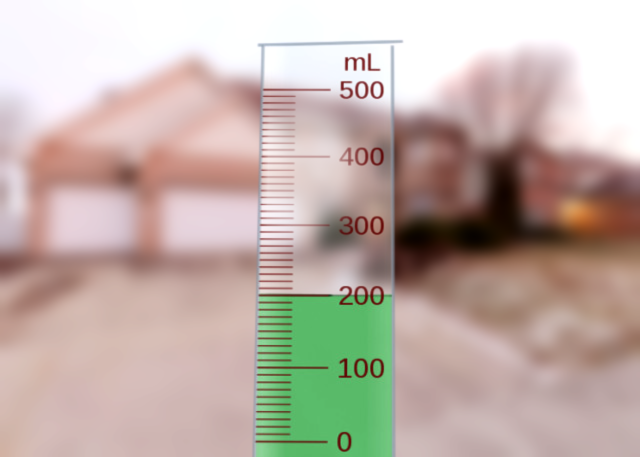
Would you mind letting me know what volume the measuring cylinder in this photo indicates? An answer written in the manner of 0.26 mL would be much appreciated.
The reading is 200 mL
